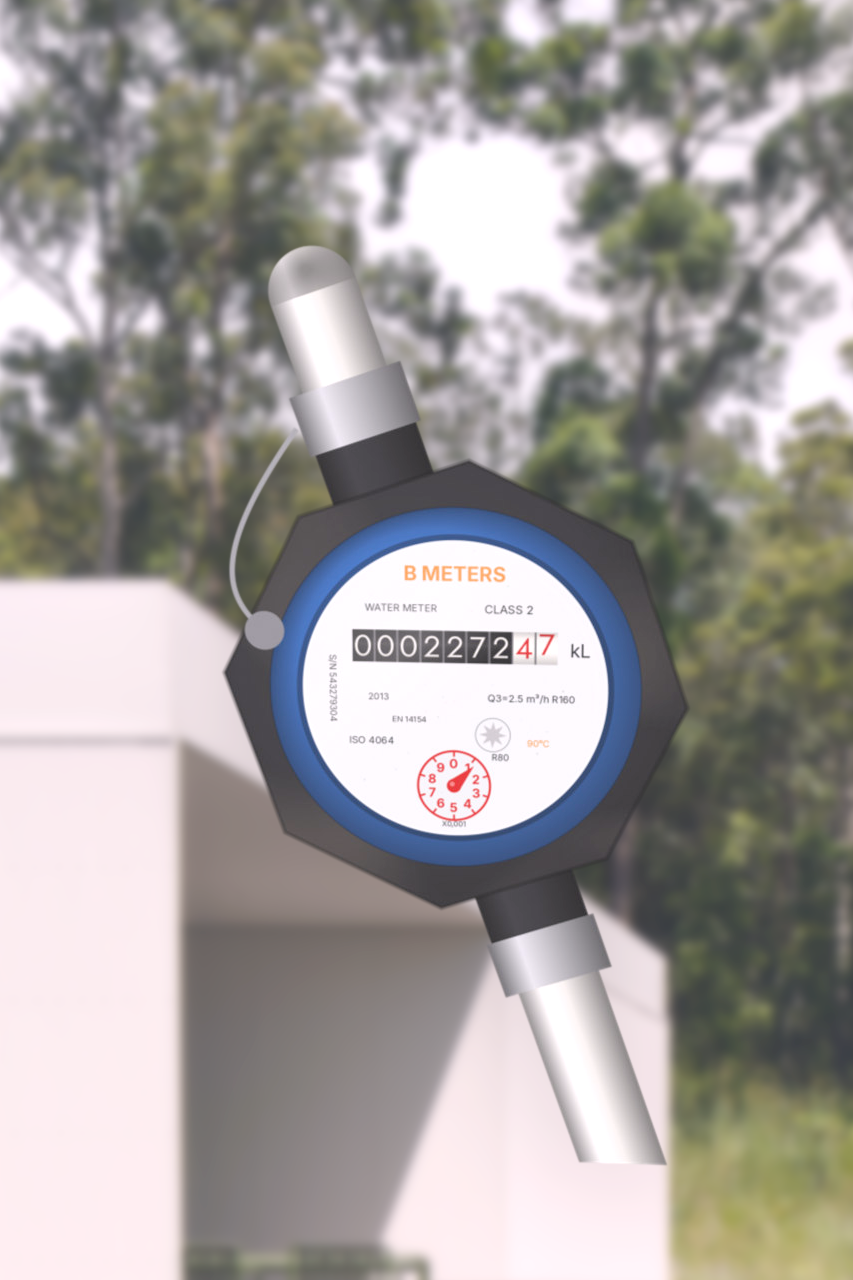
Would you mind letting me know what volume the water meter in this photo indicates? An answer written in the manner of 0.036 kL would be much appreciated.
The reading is 2272.471 kL
